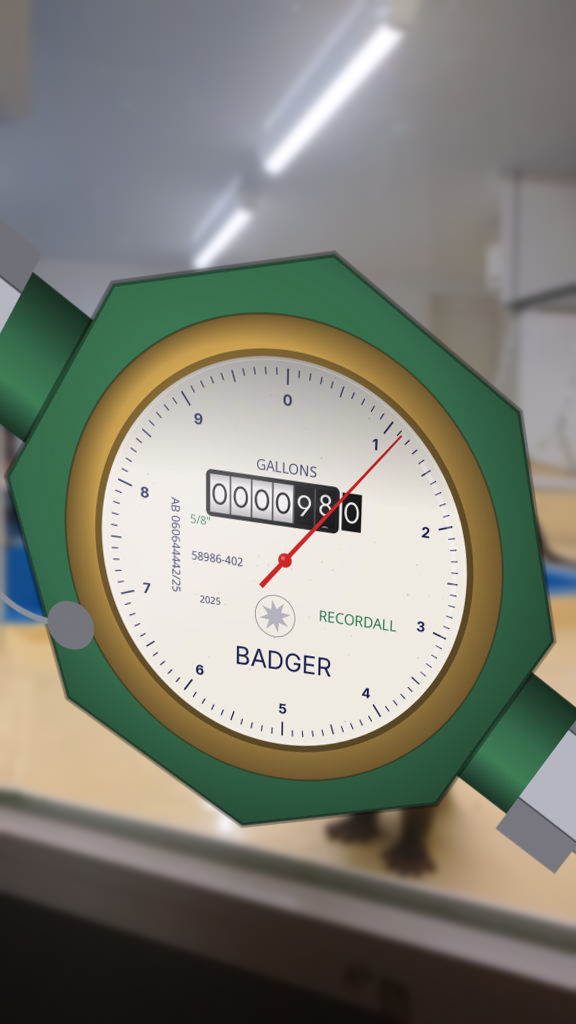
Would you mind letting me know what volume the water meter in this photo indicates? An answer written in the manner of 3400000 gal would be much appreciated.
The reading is 981.1 gal
